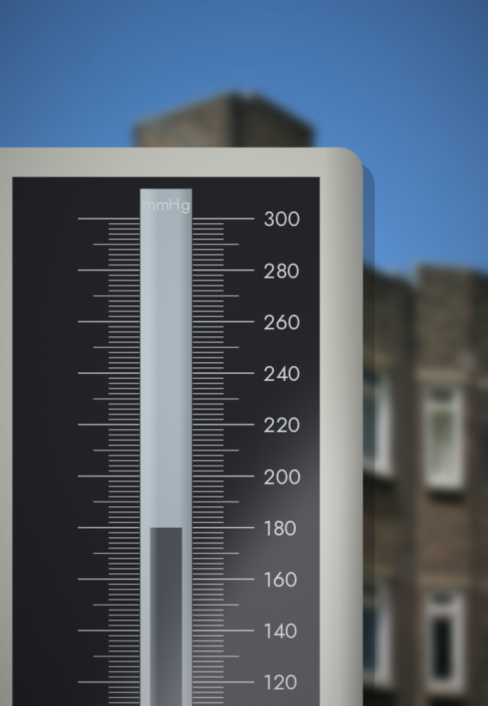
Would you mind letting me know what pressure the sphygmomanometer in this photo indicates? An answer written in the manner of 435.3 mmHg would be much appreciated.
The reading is 180 mmHg
